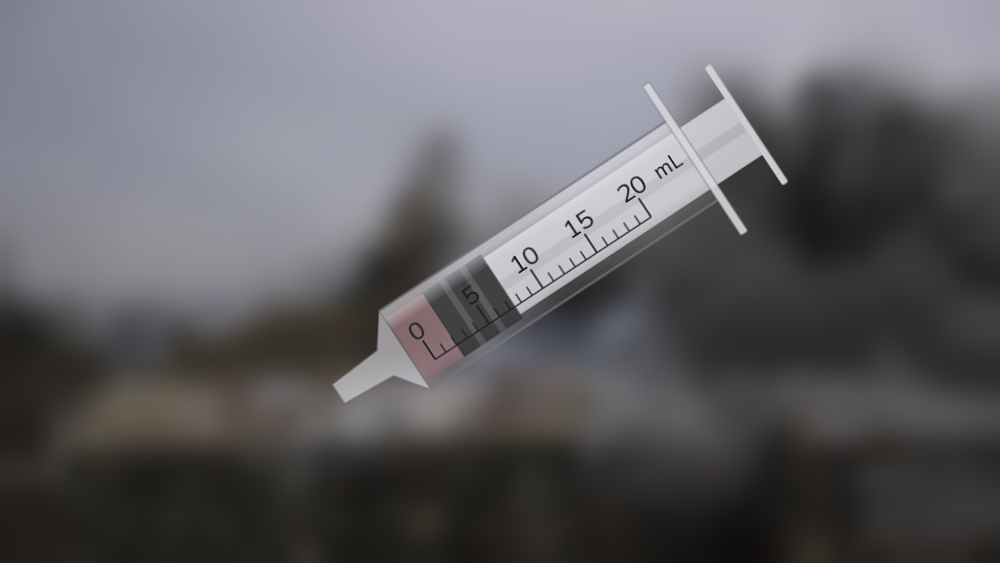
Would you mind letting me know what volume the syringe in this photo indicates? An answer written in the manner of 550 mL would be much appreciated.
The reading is 2 mL
